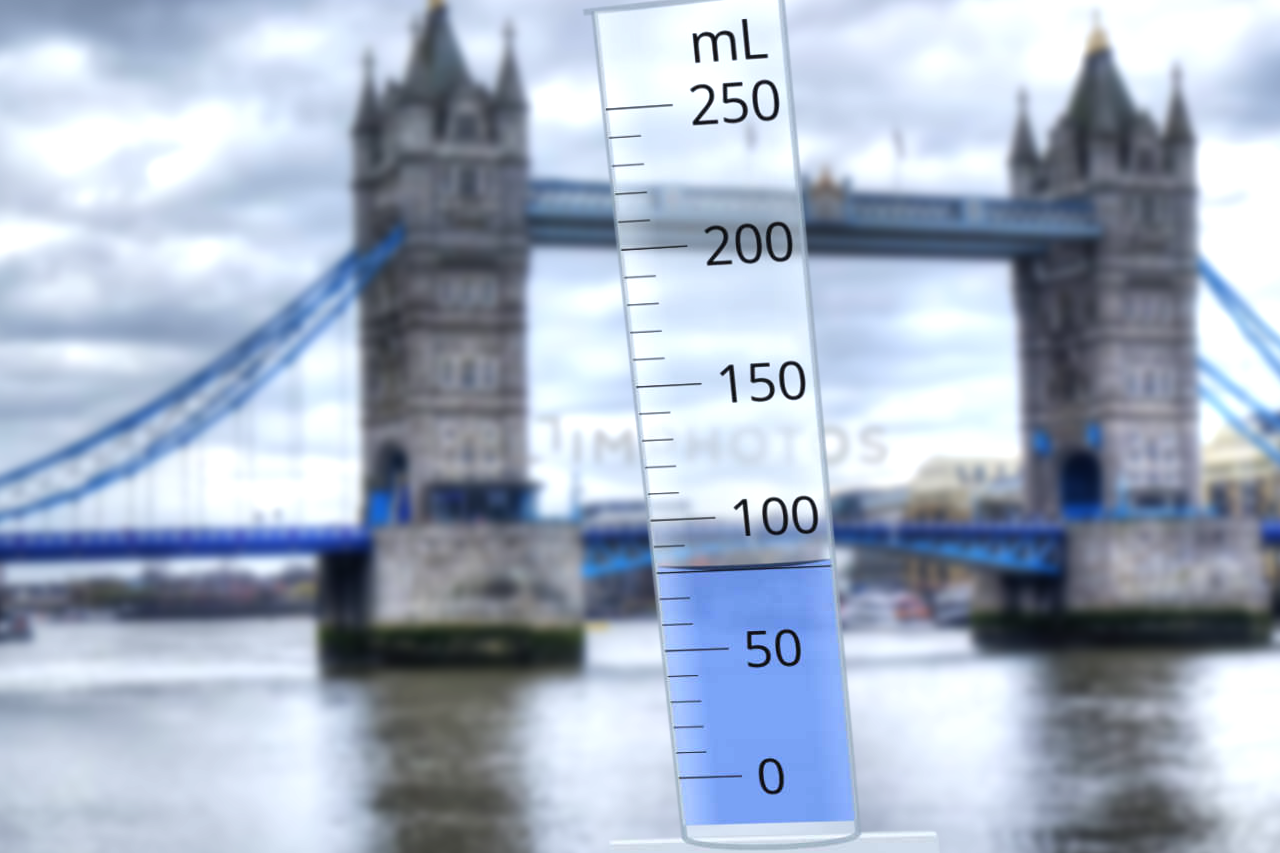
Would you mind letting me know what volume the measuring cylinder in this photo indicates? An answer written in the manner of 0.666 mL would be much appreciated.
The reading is 80 mL
